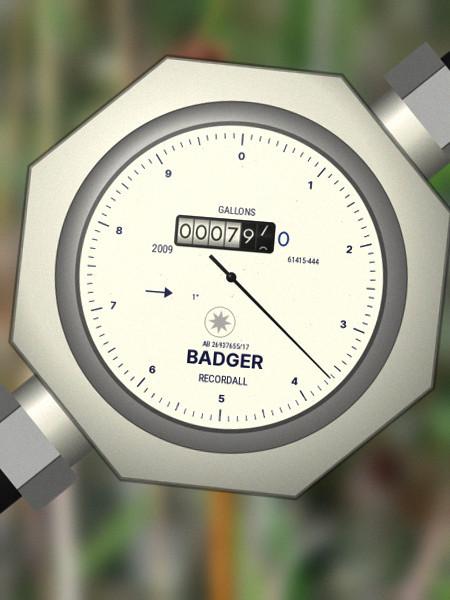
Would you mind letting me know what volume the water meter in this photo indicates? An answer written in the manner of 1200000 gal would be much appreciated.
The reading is 7973.6 gal
